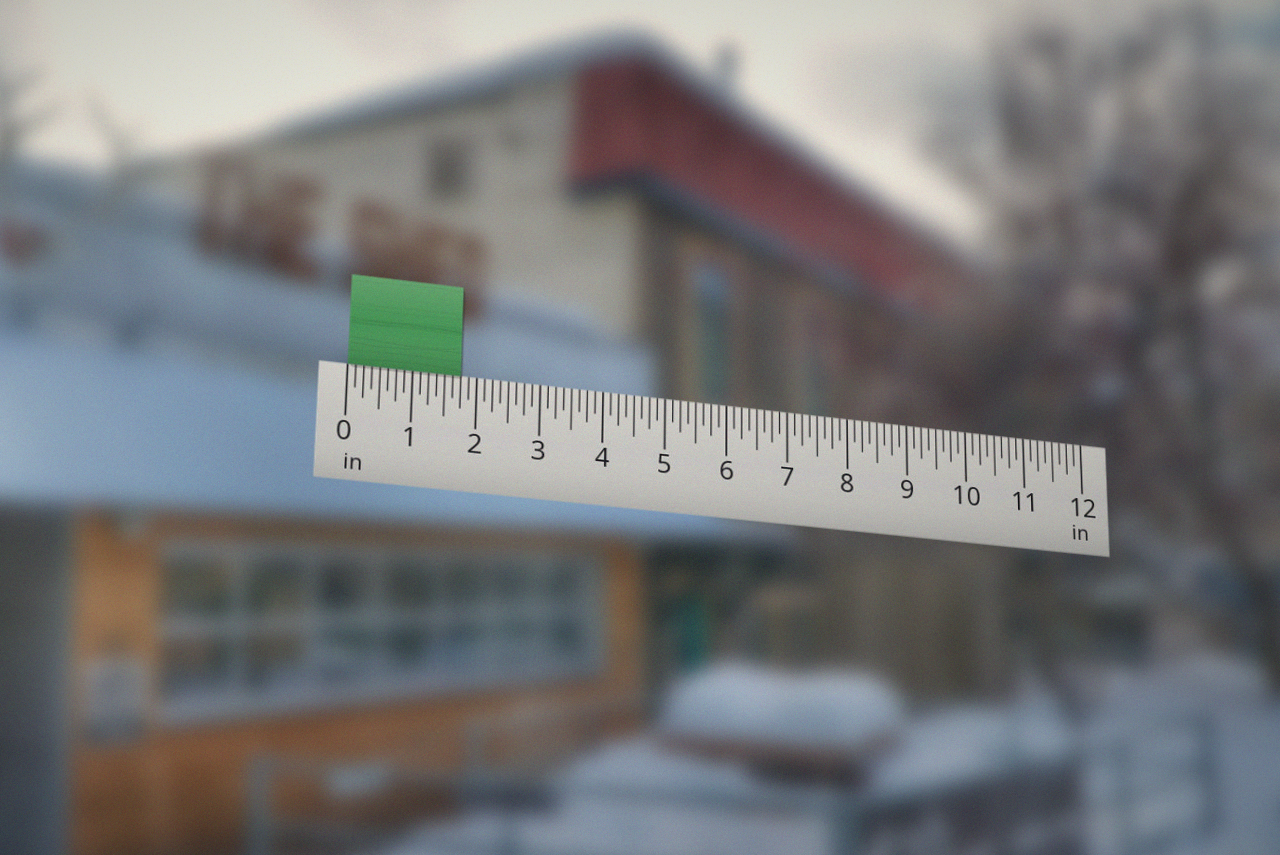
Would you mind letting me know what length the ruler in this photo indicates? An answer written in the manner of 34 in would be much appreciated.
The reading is 1.75 in
